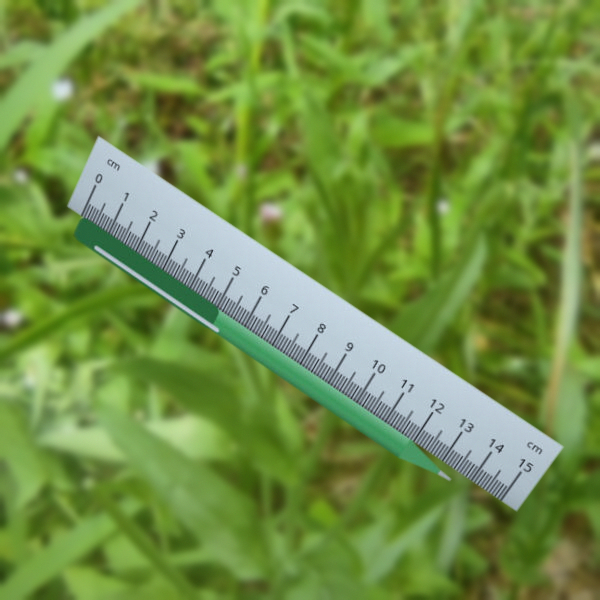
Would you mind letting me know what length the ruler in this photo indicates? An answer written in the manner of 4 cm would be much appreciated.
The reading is 13.5 cm
